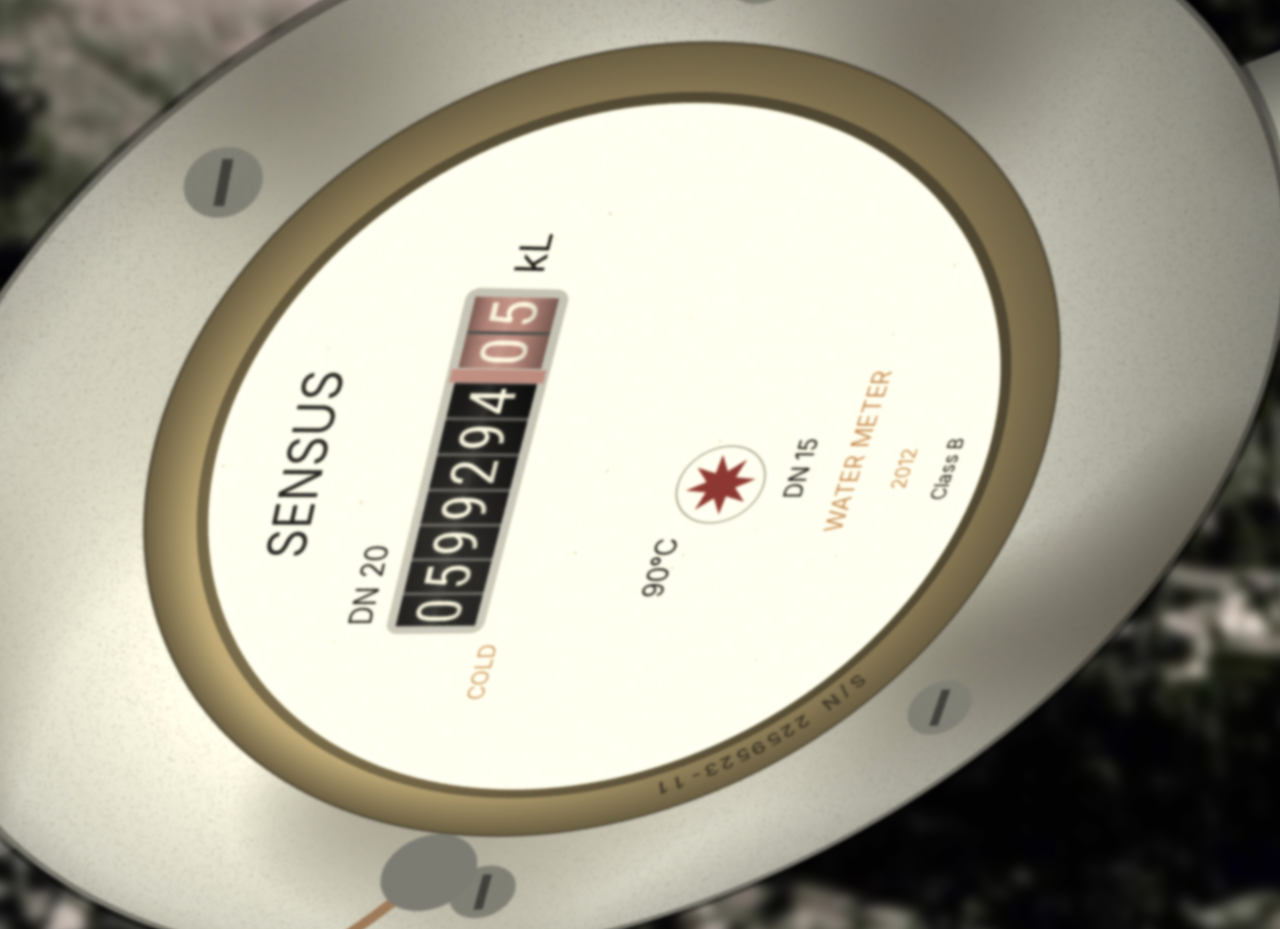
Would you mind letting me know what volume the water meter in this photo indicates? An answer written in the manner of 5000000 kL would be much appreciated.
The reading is 599294.05 kL
